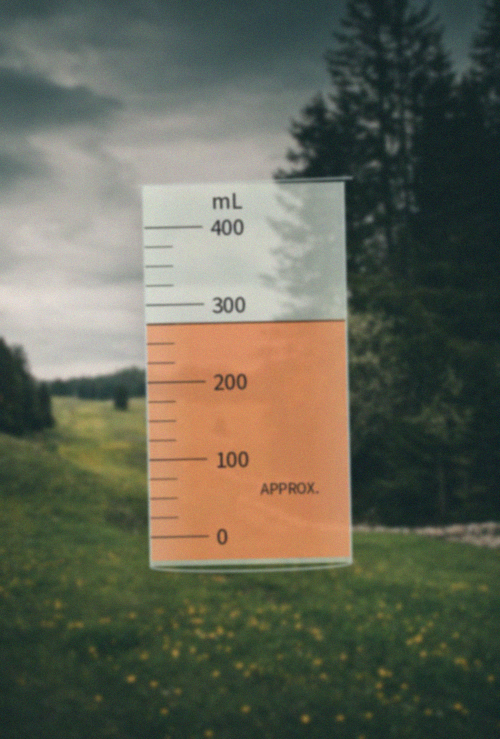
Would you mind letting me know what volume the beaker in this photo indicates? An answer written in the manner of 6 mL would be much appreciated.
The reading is 275 mL
